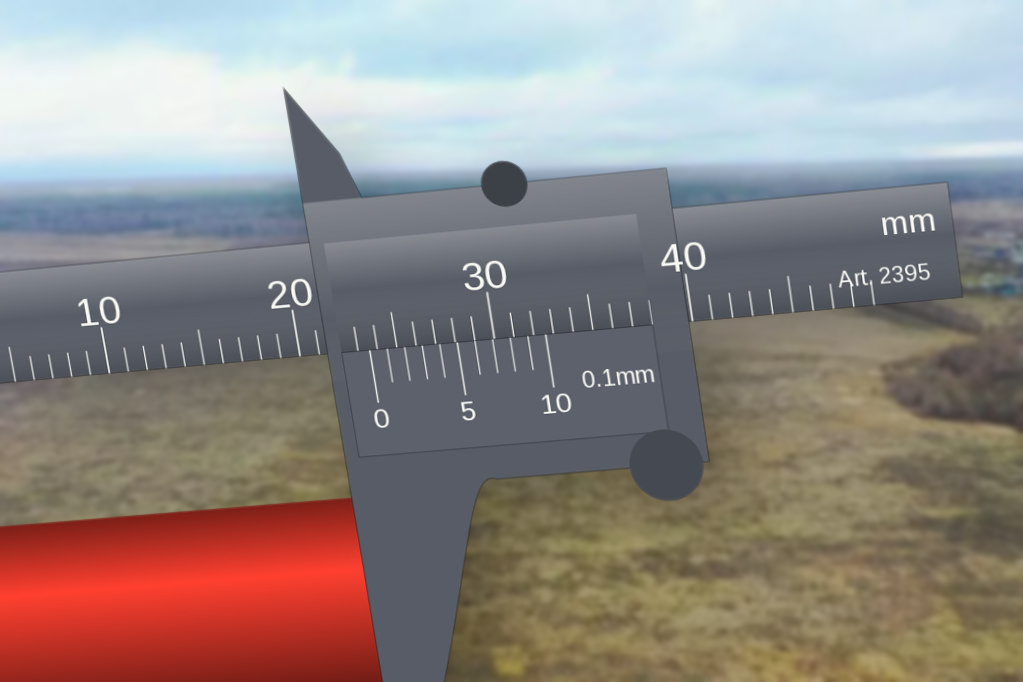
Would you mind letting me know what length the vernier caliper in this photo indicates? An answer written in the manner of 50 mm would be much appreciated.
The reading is 23.6 mm
